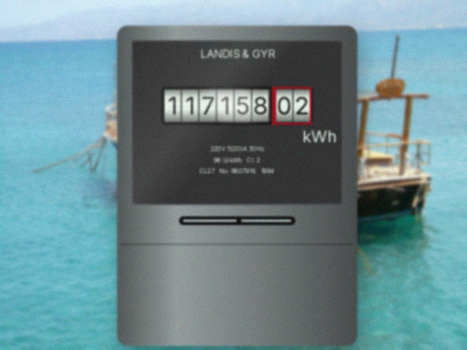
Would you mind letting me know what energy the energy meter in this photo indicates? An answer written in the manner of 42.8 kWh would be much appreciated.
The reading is 117158.02 kWh
